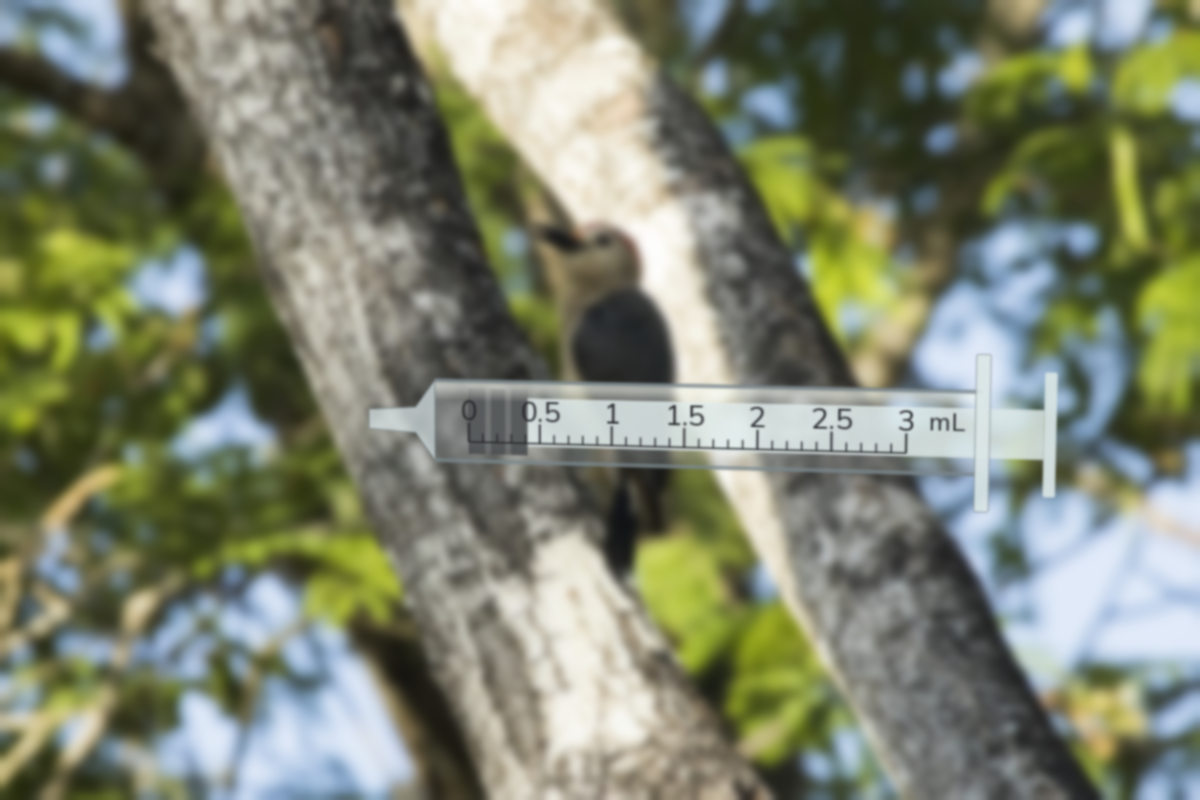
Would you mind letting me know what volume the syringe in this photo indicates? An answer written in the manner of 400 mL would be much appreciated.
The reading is 0 mL
